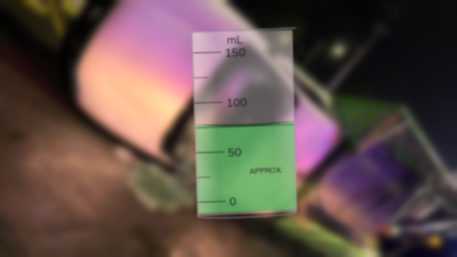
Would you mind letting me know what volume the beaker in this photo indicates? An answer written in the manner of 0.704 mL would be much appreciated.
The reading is 75 mL
